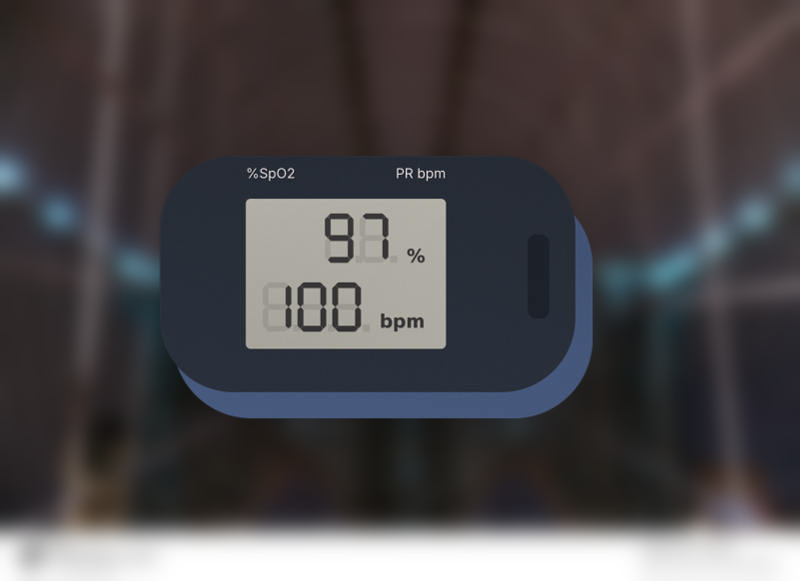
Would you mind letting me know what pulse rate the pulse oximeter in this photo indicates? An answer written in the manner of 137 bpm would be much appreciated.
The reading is 100 bpm
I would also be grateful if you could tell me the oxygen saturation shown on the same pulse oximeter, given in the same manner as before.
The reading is 97 %
